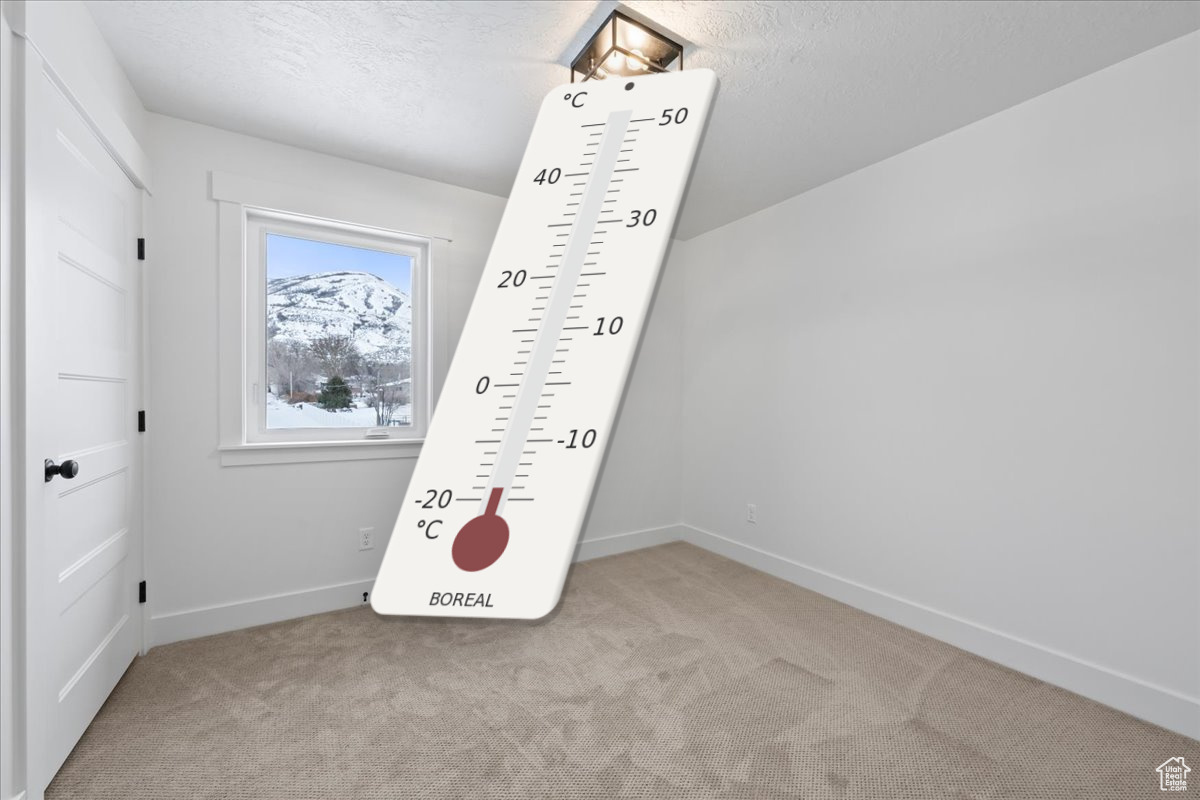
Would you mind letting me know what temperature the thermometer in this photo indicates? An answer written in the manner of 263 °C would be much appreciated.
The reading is -18 °C
